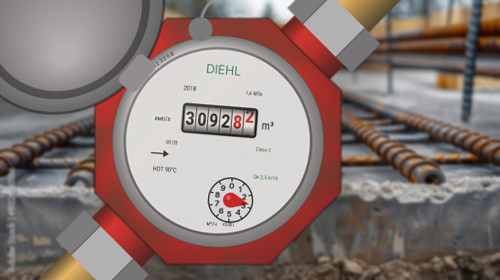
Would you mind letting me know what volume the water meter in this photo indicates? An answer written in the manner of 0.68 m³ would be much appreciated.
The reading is 3092.822 m³
